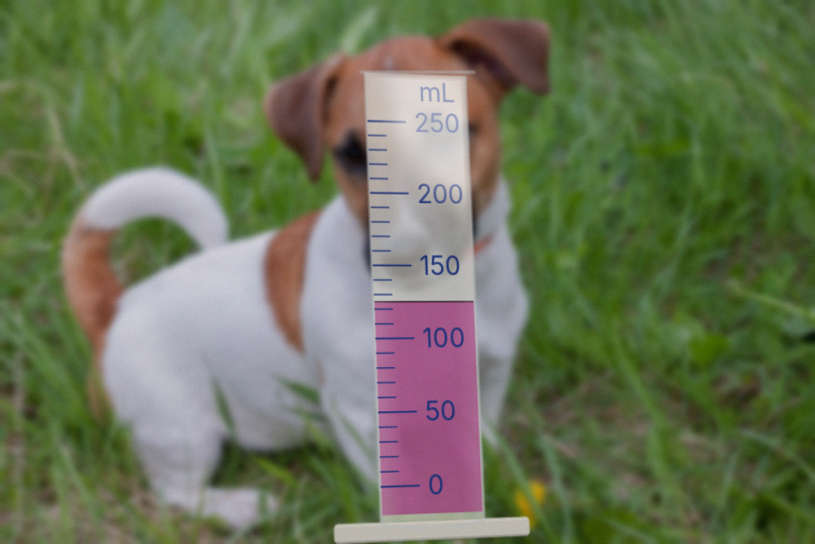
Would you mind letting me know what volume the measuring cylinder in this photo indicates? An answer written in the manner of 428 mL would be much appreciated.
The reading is 125 mL
